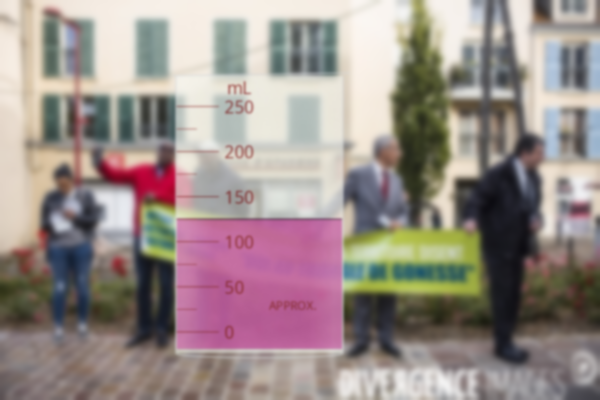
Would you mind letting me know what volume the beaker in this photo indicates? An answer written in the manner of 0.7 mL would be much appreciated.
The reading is 125 mL
